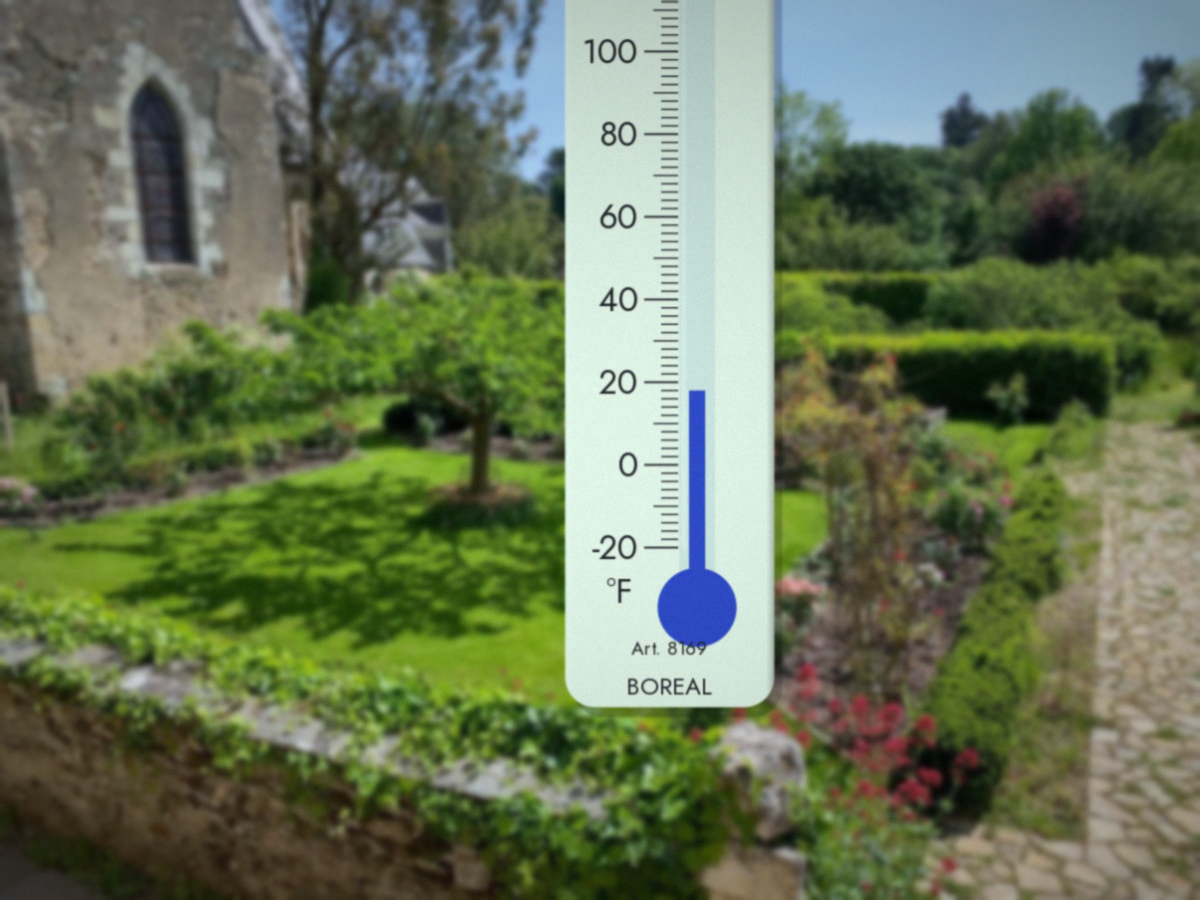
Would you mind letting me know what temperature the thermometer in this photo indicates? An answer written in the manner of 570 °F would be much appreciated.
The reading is 18 °F
